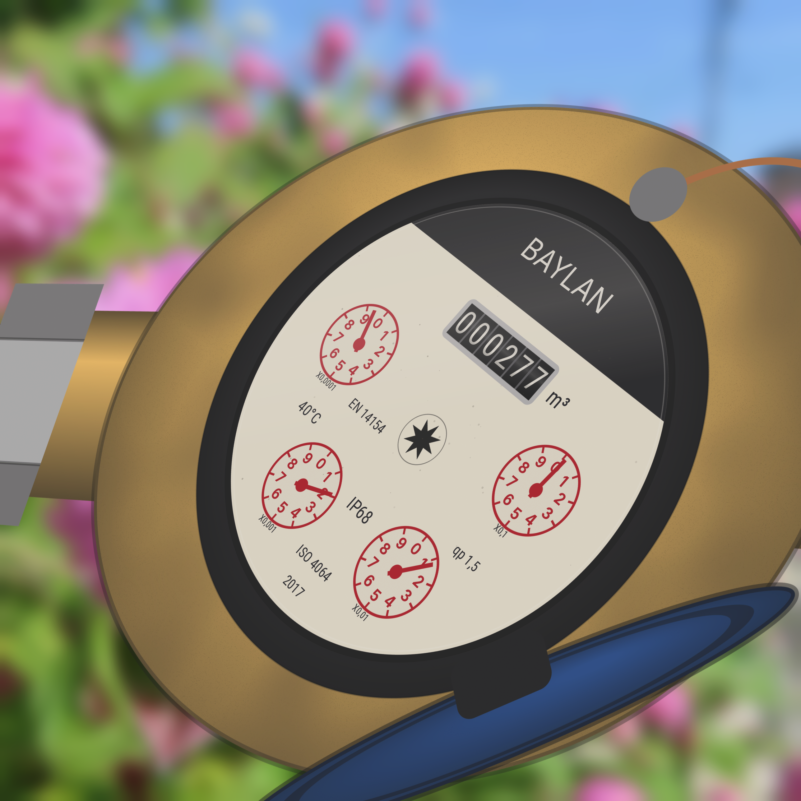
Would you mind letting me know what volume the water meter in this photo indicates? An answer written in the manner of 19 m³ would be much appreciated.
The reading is 277.0119 m³
